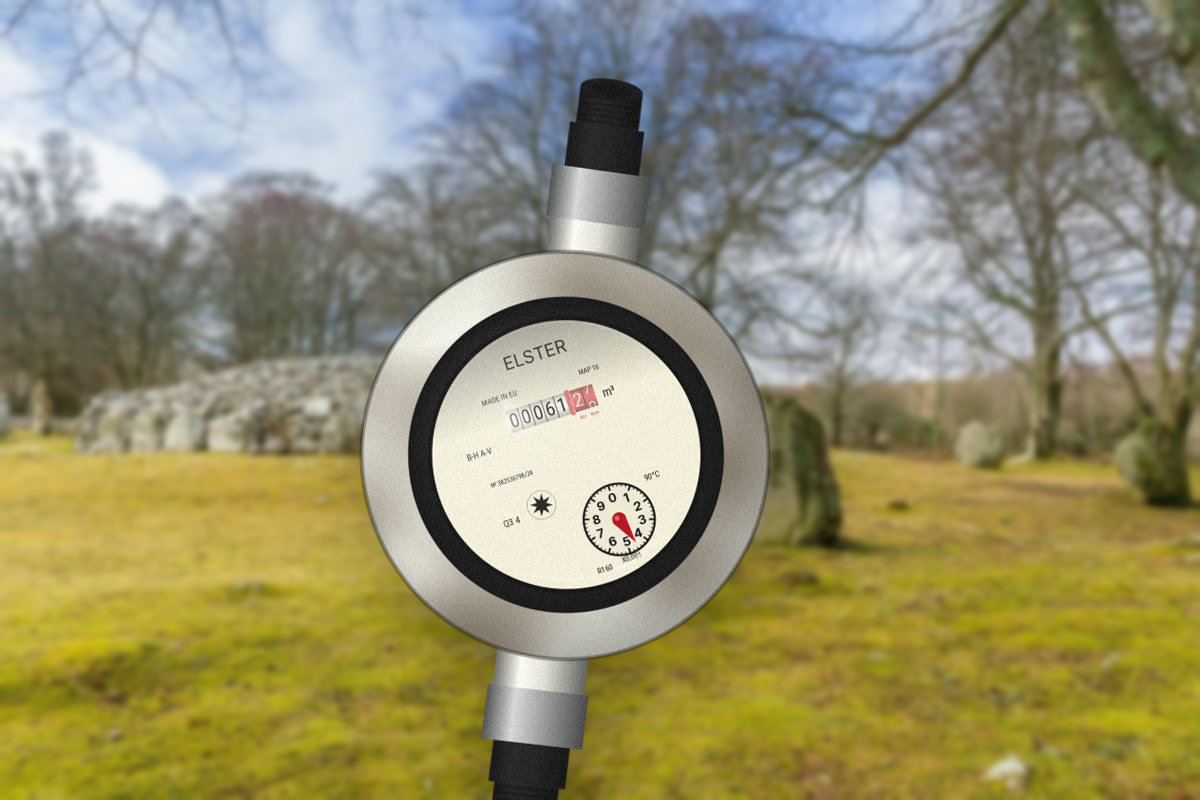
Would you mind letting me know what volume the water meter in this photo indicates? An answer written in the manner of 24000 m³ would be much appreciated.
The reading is 61.274 m³
